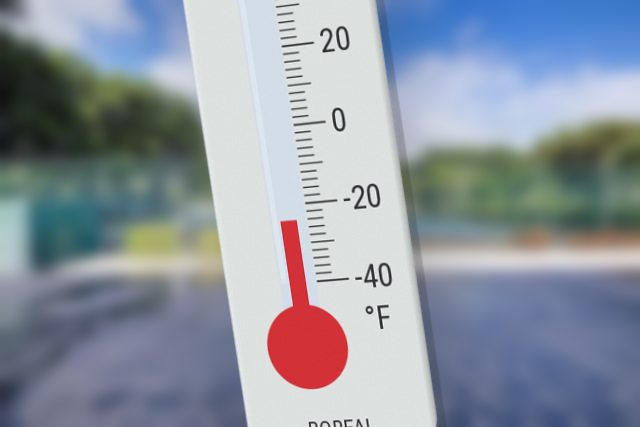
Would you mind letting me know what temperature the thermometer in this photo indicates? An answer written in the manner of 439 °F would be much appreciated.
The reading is -24 °F
